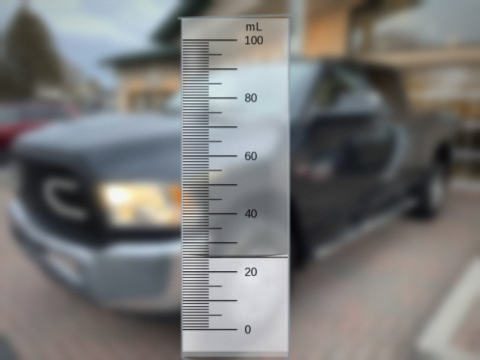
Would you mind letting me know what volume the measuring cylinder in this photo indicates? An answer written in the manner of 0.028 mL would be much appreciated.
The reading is 25 mL
